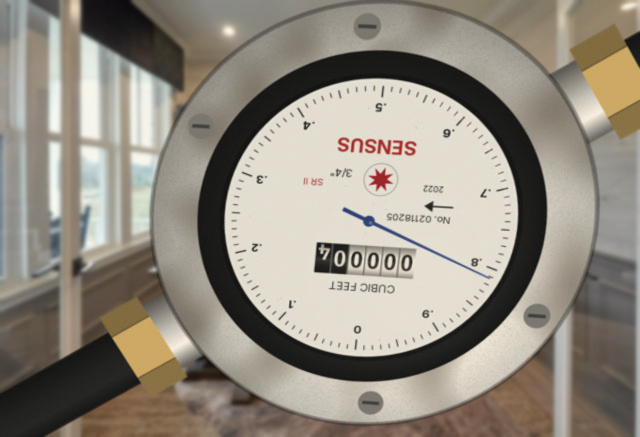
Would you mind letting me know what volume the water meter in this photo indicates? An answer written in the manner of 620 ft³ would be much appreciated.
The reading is 3.81 ft³
